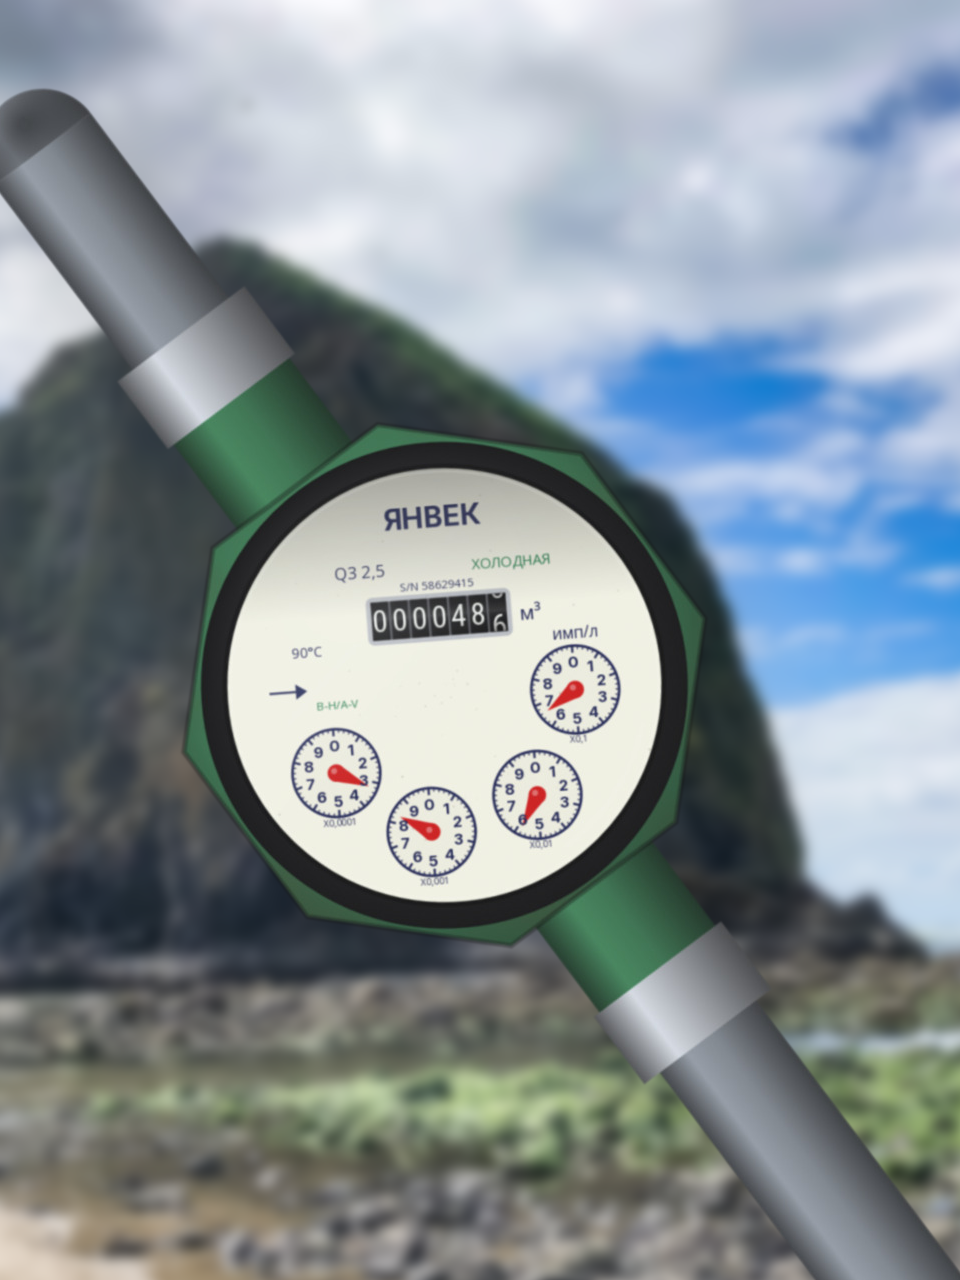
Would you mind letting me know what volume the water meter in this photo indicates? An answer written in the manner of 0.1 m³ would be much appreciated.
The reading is 485.6583 m³
